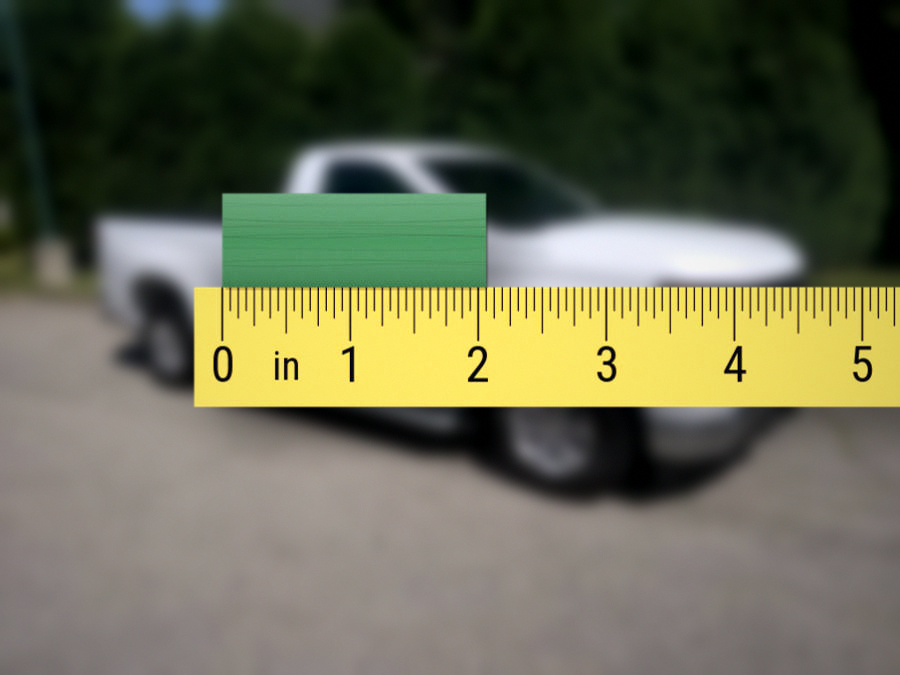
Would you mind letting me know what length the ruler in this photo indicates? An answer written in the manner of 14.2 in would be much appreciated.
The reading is 2.0625 in
